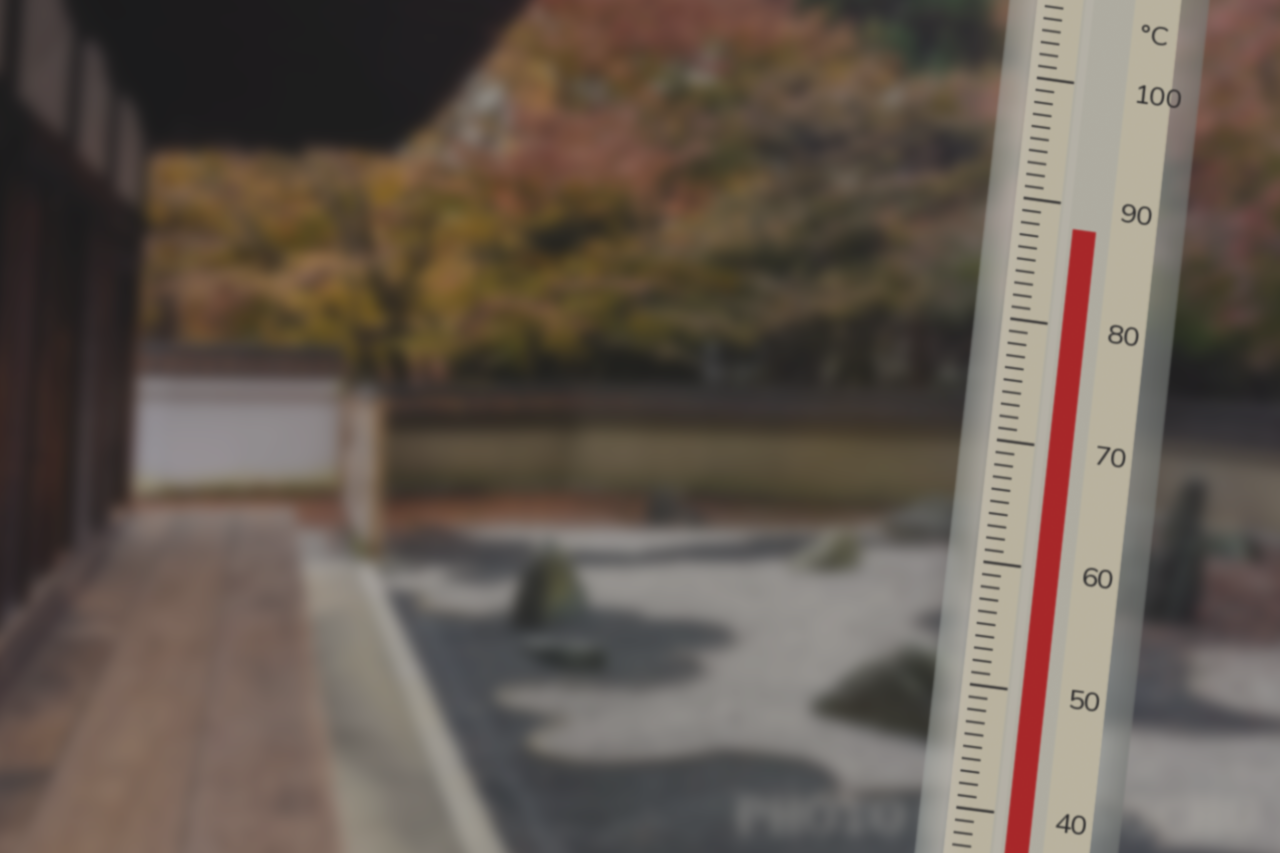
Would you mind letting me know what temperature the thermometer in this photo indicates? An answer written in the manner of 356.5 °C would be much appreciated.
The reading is 88 °C
